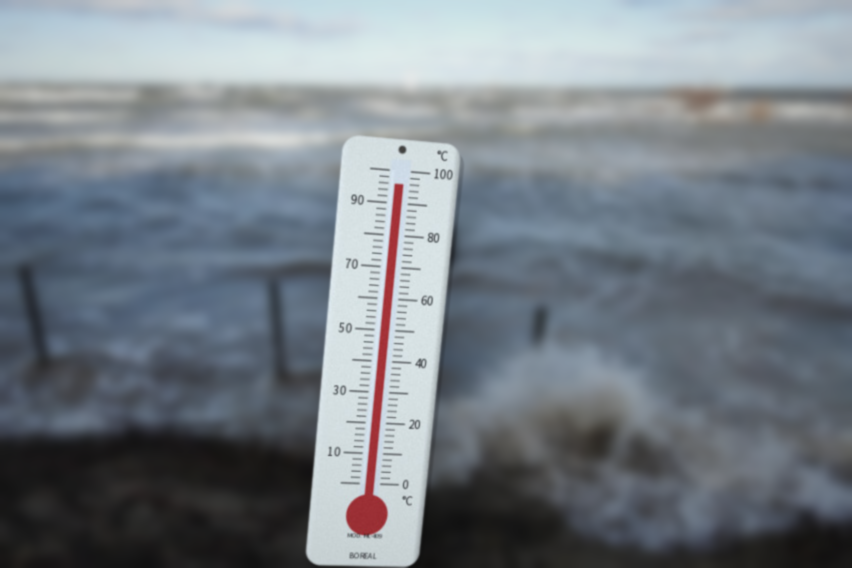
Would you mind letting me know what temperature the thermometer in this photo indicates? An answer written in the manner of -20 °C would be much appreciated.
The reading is 96 °C
